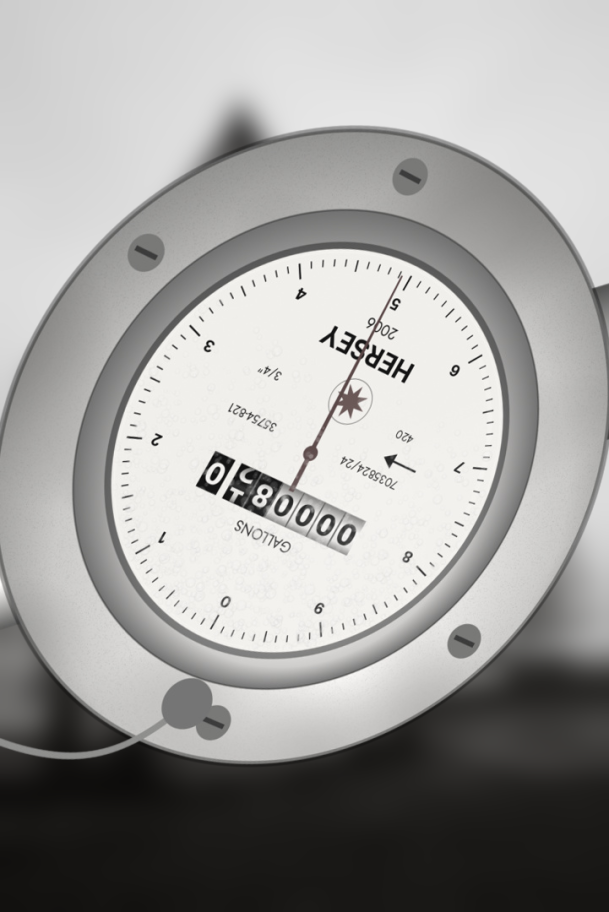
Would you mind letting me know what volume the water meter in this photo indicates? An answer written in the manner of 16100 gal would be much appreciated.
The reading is 814.9 gal
